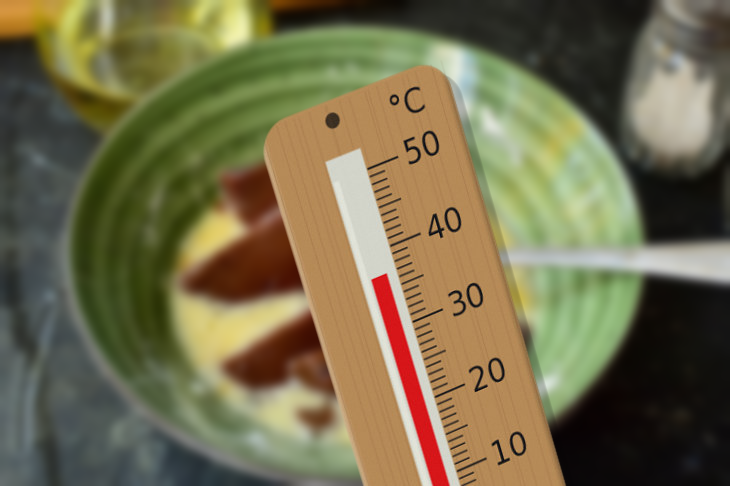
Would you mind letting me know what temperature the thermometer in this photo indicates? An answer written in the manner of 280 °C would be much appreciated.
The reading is 37 °C
